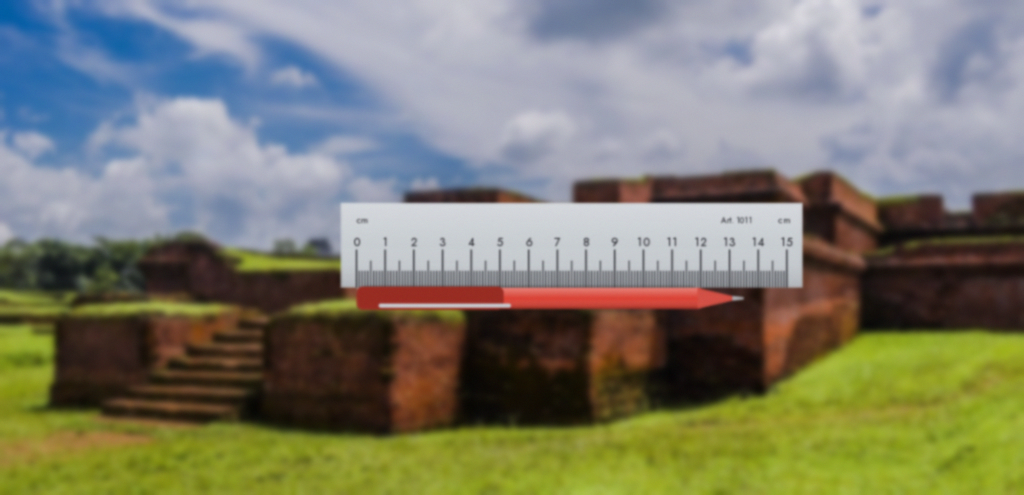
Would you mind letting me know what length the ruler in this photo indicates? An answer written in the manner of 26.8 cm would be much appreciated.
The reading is 13.5 cm
